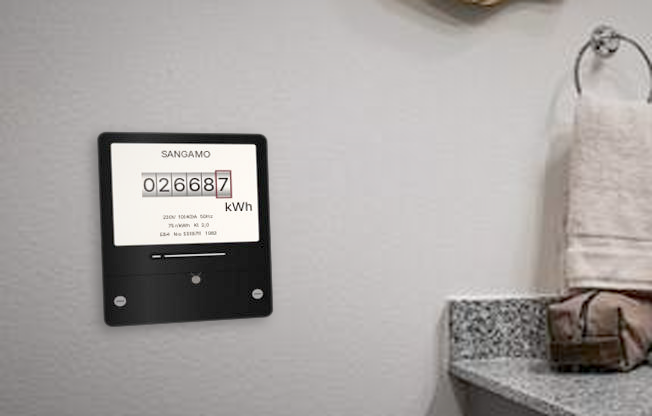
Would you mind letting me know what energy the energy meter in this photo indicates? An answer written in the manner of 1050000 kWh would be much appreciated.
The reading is 2668.7 kWh
